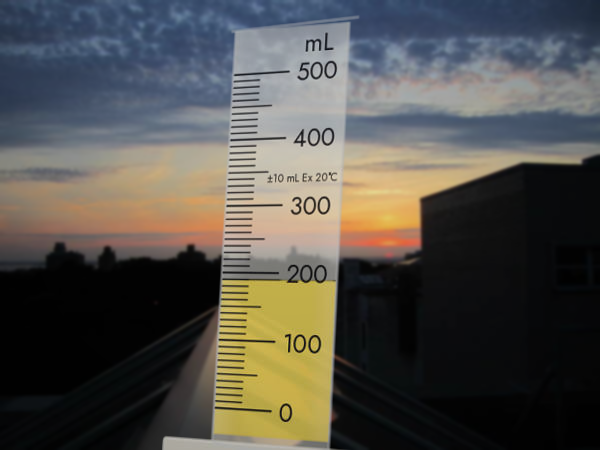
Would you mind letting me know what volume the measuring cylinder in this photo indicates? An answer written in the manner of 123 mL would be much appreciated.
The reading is 190 mL
